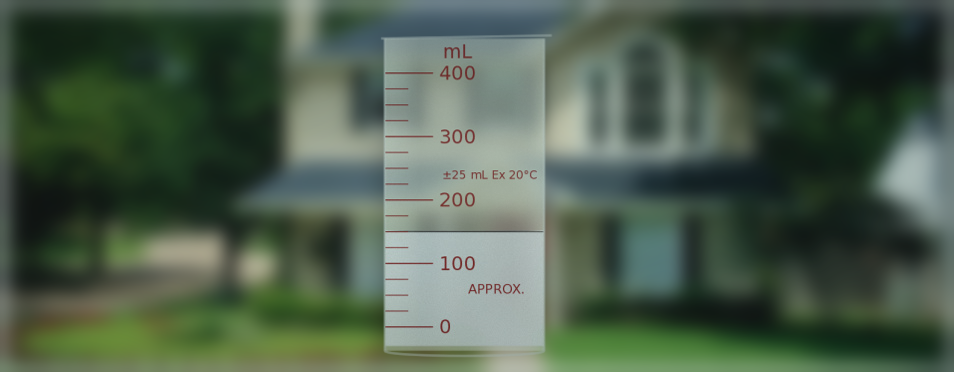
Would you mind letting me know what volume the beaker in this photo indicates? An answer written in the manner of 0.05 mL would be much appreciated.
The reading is 150 mL
